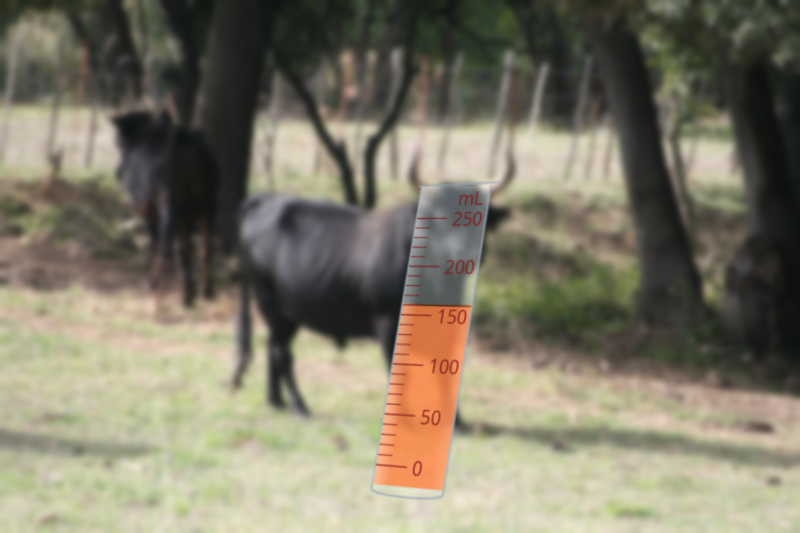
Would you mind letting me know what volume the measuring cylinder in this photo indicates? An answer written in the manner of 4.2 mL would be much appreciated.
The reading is 160 mL
